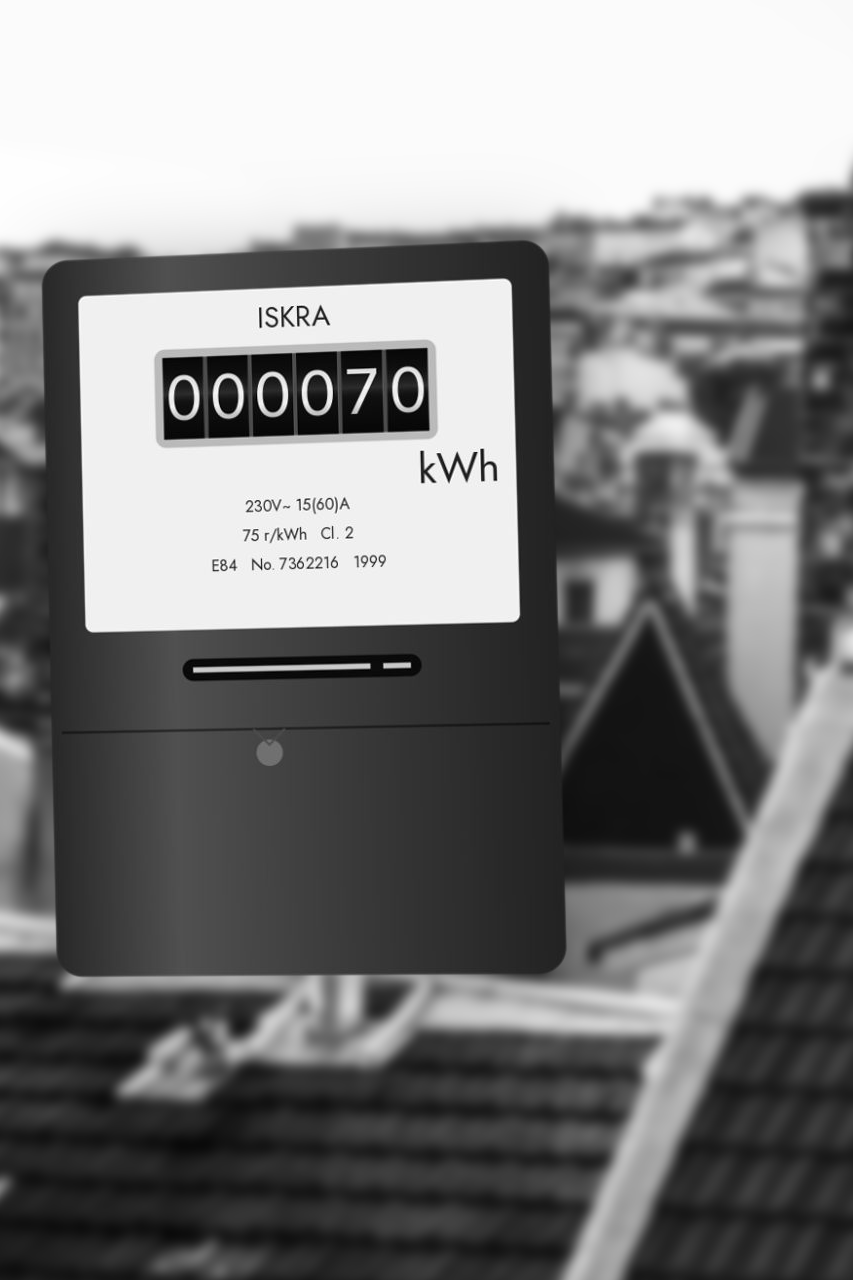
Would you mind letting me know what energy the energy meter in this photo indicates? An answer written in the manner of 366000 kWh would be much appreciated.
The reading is 70 kWh
